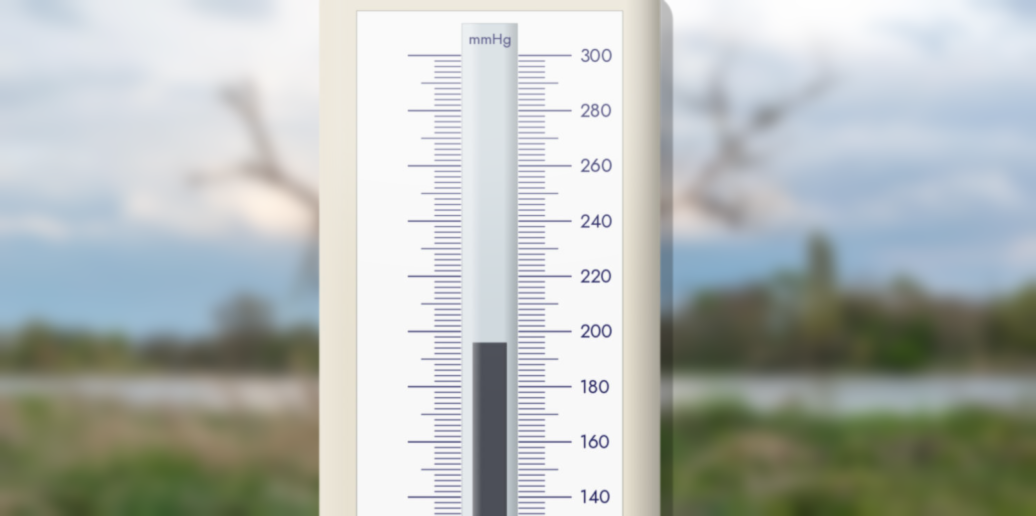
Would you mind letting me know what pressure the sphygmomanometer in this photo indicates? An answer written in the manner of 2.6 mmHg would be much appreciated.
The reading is 196 mmHg
